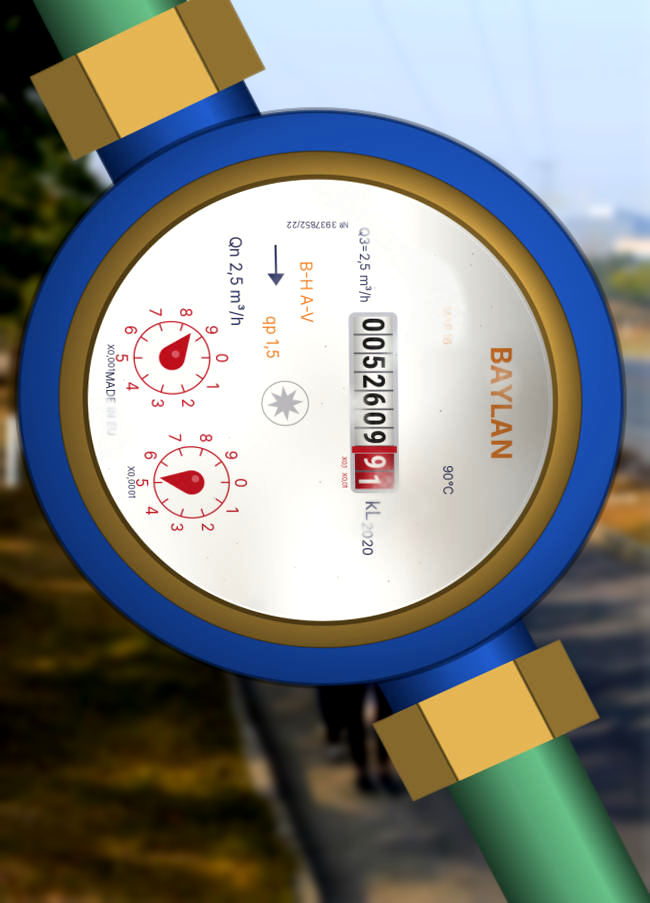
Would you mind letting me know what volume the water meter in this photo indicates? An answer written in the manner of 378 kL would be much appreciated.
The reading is 52609.9085 kL
